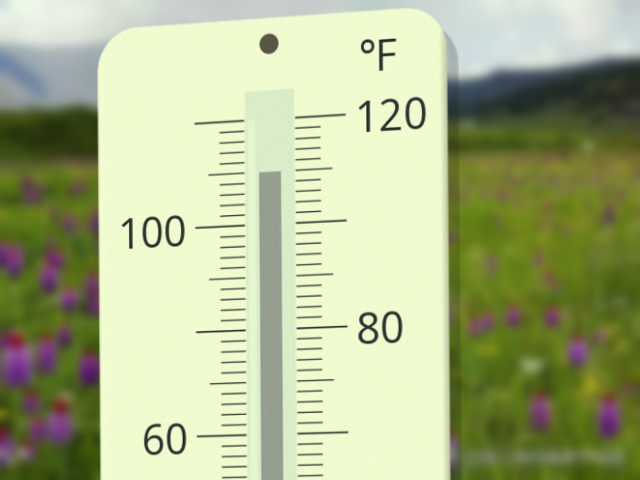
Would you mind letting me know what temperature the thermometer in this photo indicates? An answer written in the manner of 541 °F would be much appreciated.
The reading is 110 °F
